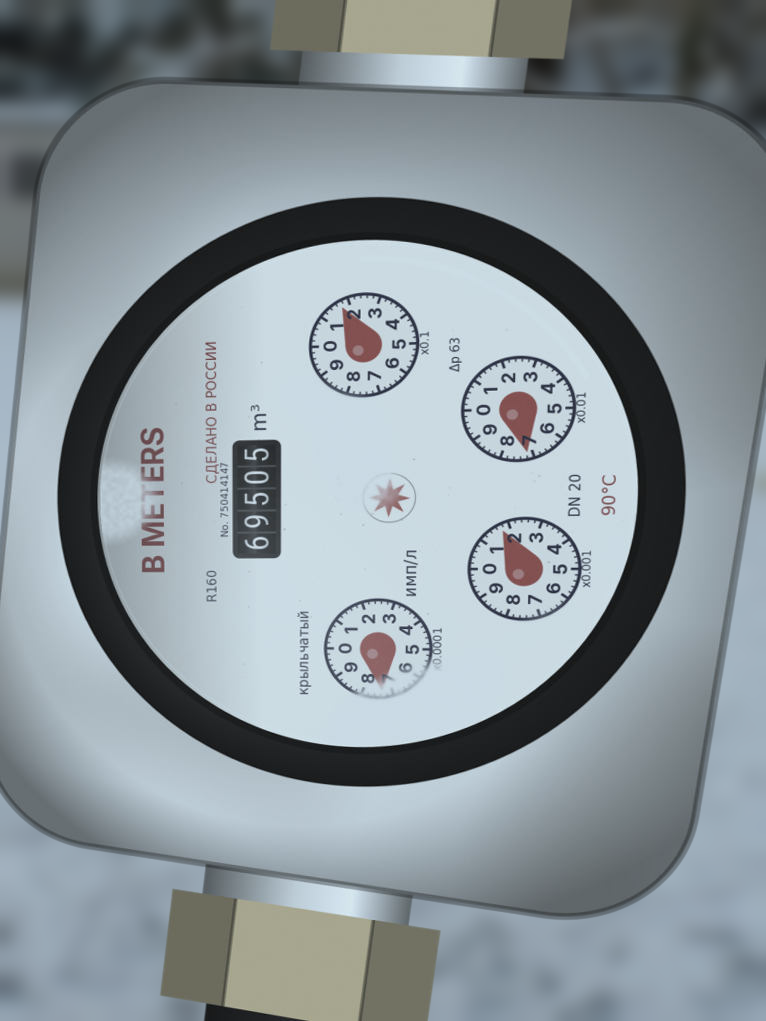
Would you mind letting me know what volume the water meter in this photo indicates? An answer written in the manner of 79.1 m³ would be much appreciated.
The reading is 69505.1717 m³
